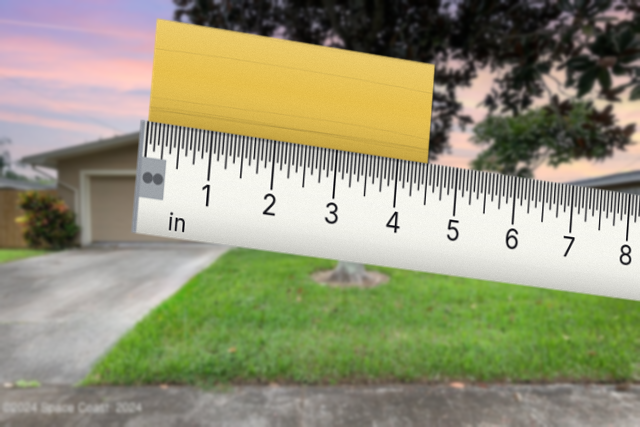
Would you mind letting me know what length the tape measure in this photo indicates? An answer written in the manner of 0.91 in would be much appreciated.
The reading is 4.5 in
